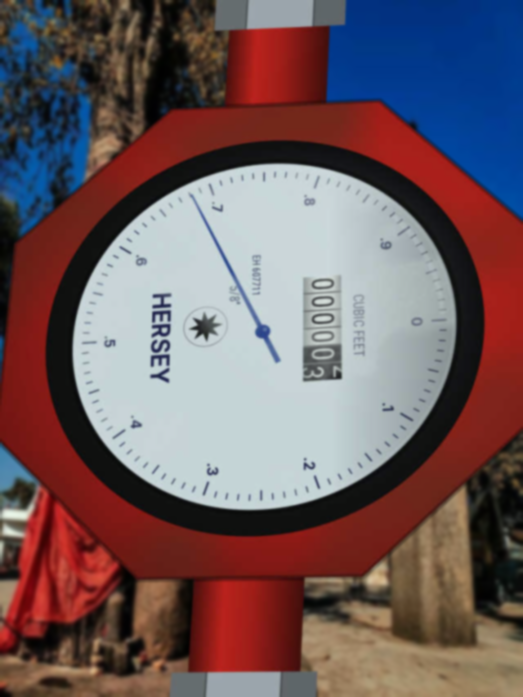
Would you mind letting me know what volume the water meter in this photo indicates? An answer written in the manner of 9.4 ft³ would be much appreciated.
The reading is 2.68 ft³
